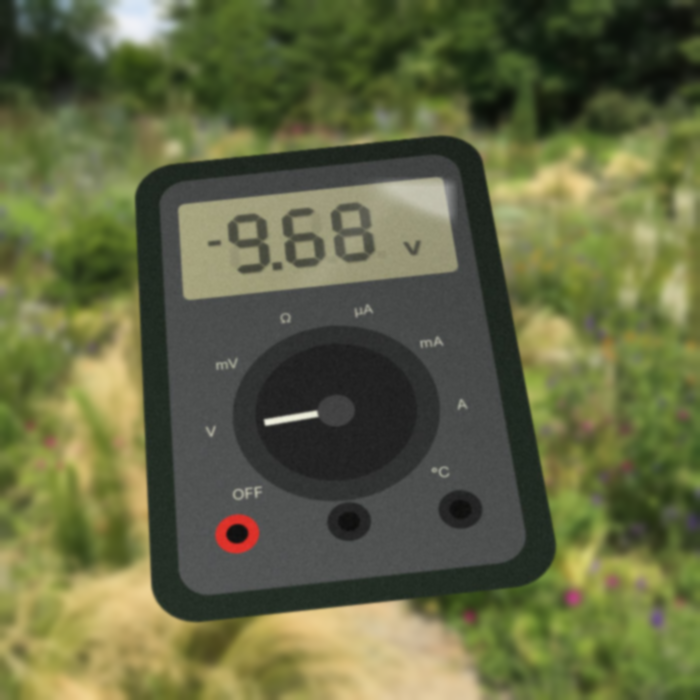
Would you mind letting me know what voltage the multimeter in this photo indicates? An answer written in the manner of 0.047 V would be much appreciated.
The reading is -9.68 V
